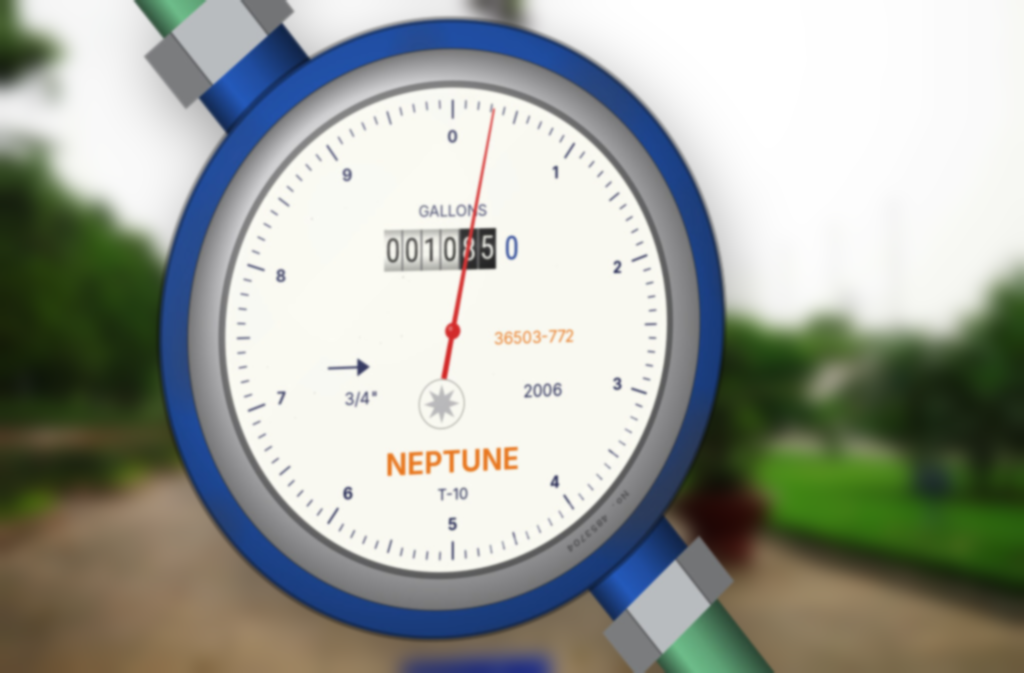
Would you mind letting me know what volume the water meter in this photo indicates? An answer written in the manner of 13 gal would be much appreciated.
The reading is 10850.3 gal
